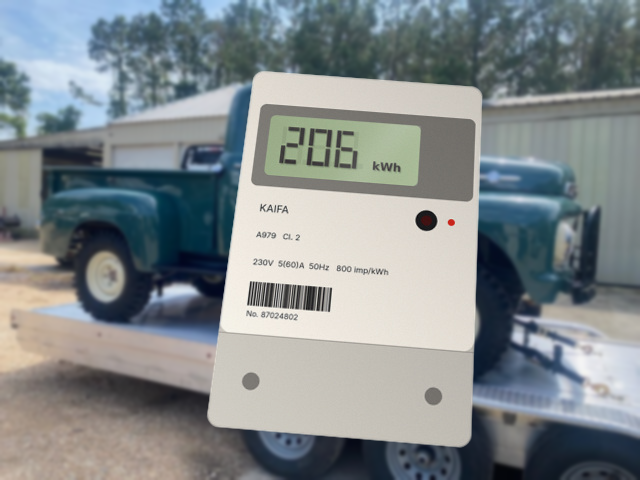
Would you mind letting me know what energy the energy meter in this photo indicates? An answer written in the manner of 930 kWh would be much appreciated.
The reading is 206 kWh
